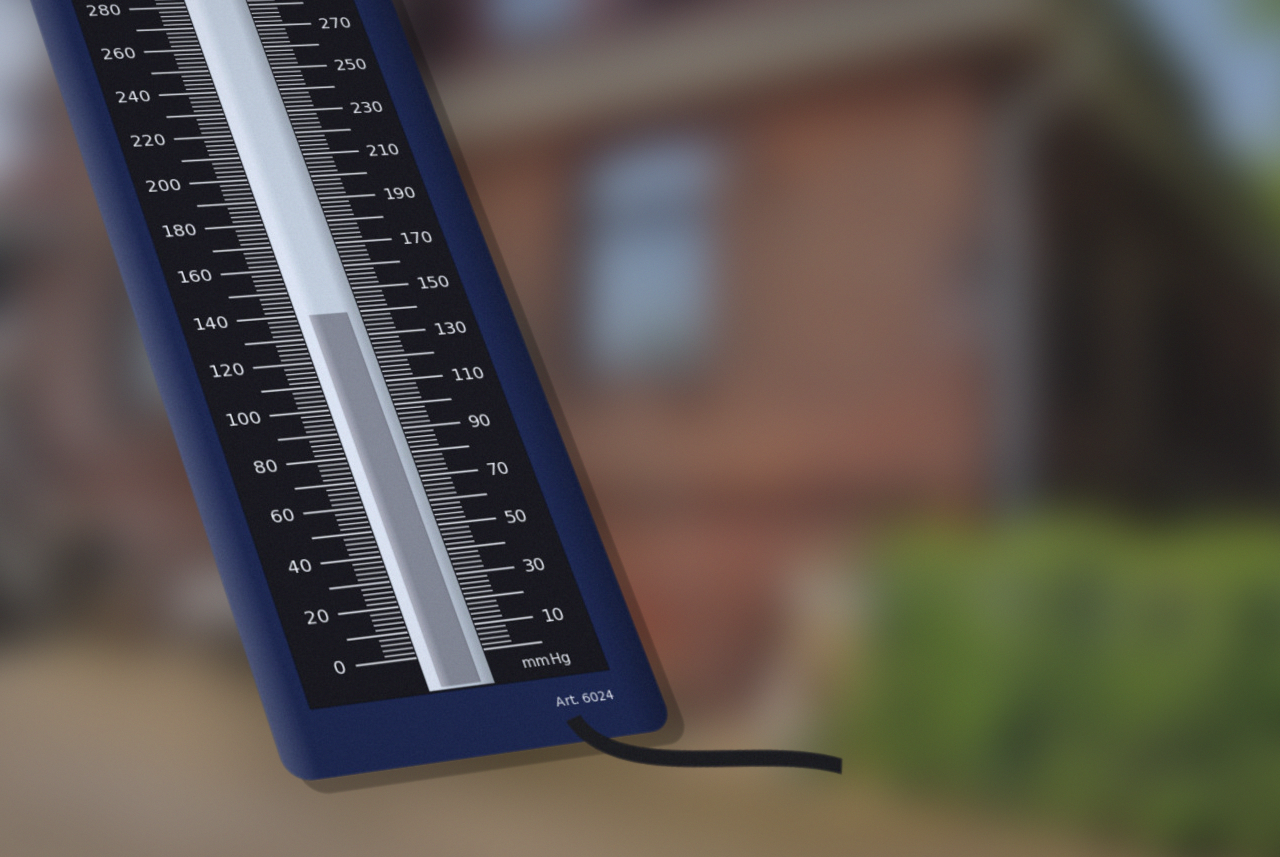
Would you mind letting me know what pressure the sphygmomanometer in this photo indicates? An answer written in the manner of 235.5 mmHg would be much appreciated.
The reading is 140 mmHg
